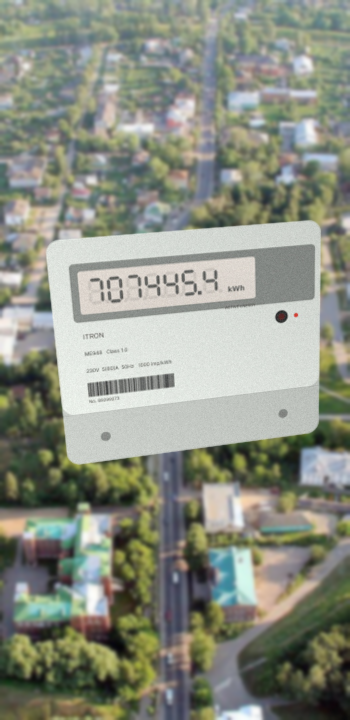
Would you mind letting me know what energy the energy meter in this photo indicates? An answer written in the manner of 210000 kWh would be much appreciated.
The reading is 707445.4 kWh
